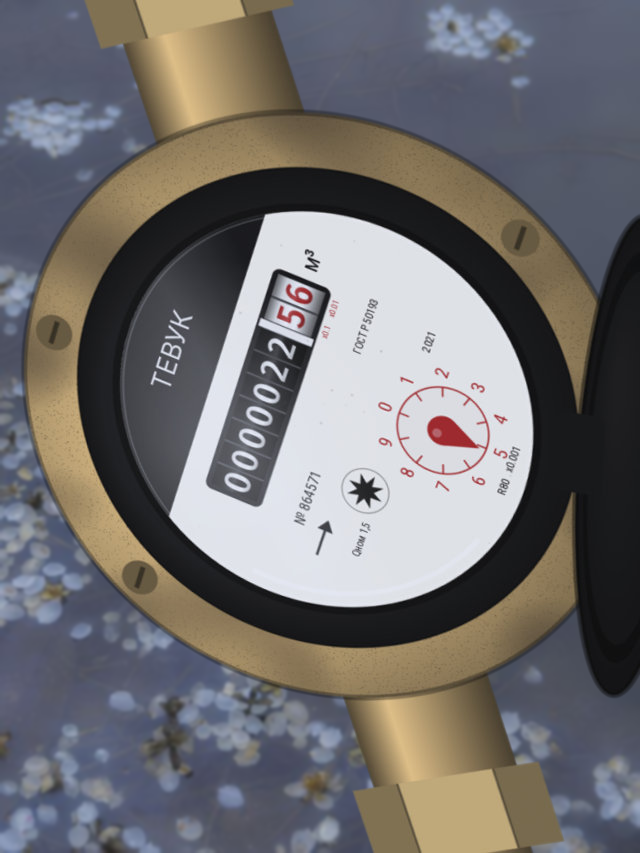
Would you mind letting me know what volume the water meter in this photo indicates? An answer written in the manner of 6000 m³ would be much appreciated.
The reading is 22.565 m³
